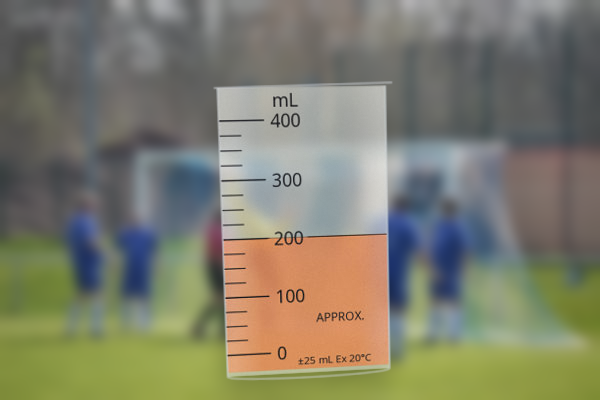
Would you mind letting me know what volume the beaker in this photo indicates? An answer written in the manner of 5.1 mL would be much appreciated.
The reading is 200 mL
